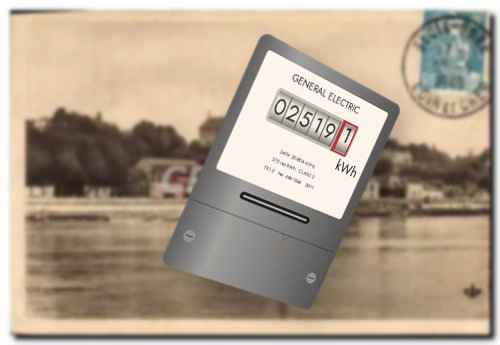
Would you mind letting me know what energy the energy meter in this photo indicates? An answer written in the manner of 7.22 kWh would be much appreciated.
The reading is 2519.1 kWh
